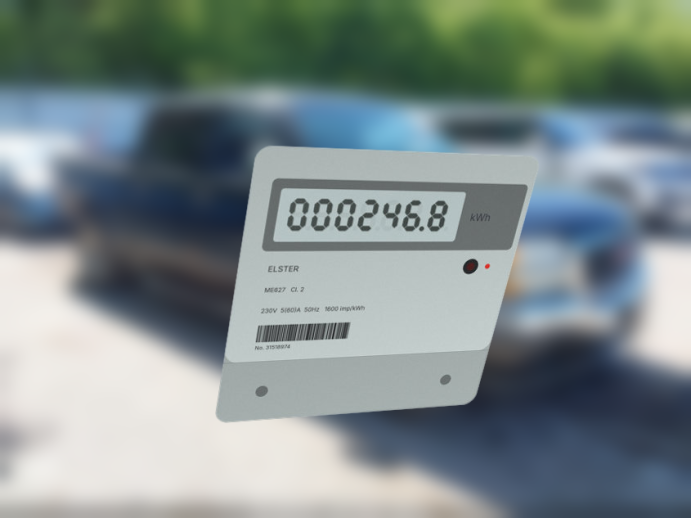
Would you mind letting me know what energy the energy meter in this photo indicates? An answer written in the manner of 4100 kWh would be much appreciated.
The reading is 246.8 kWh
